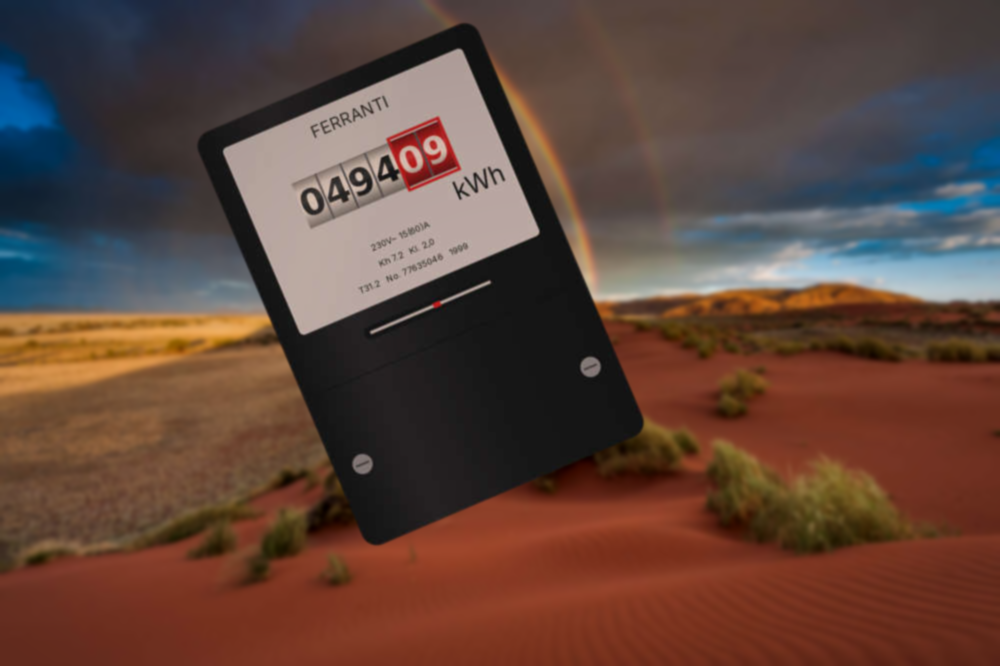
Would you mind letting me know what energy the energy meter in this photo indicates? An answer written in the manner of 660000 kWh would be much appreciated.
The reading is 494.09 kWh
